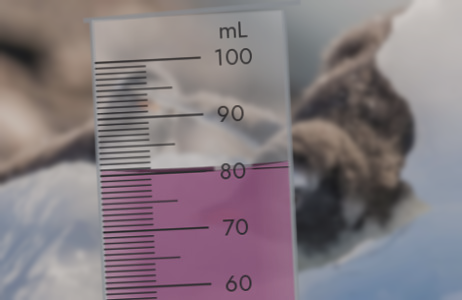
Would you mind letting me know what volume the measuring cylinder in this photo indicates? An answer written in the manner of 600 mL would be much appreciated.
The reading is 80 mL
